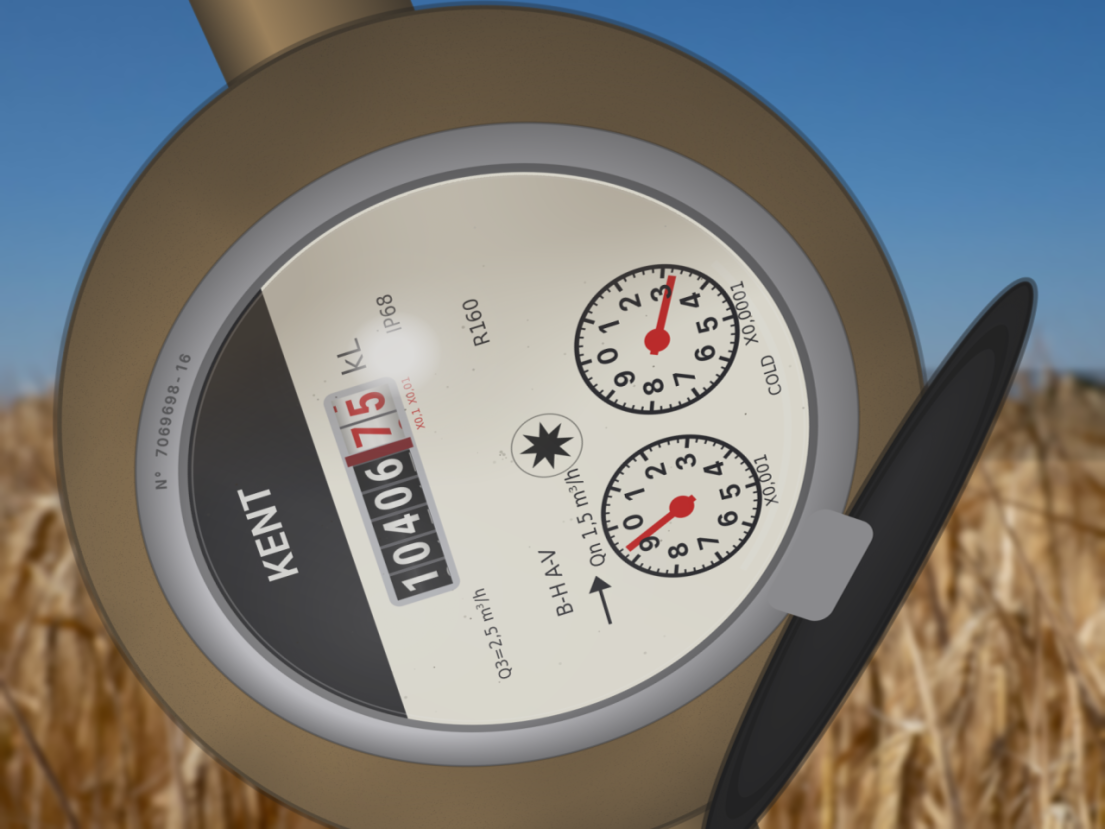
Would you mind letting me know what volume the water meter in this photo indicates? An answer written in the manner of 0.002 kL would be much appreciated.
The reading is 10406.7493 kL
